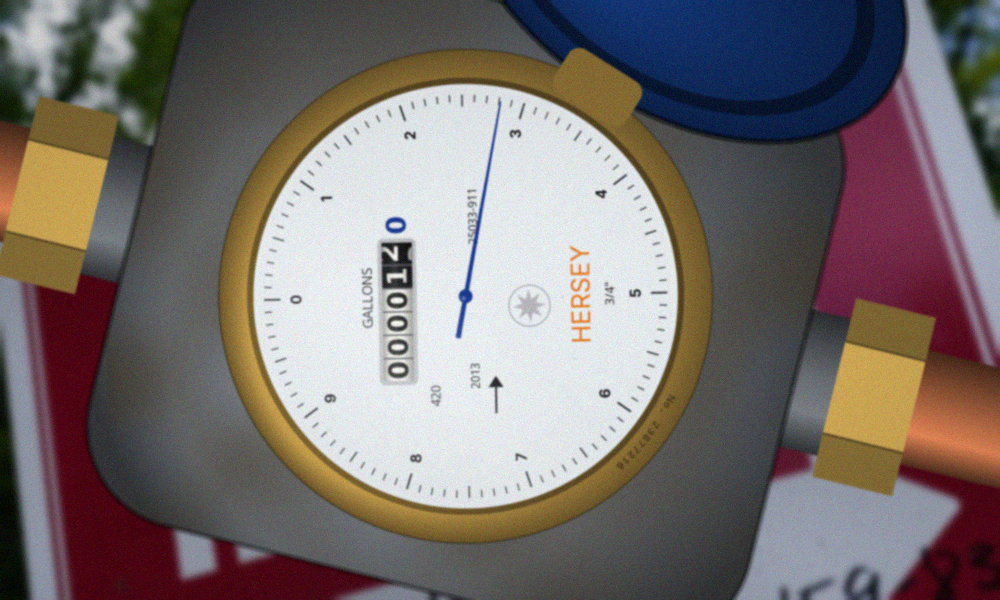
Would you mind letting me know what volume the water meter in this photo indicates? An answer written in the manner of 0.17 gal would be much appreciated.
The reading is 122.8 gal
